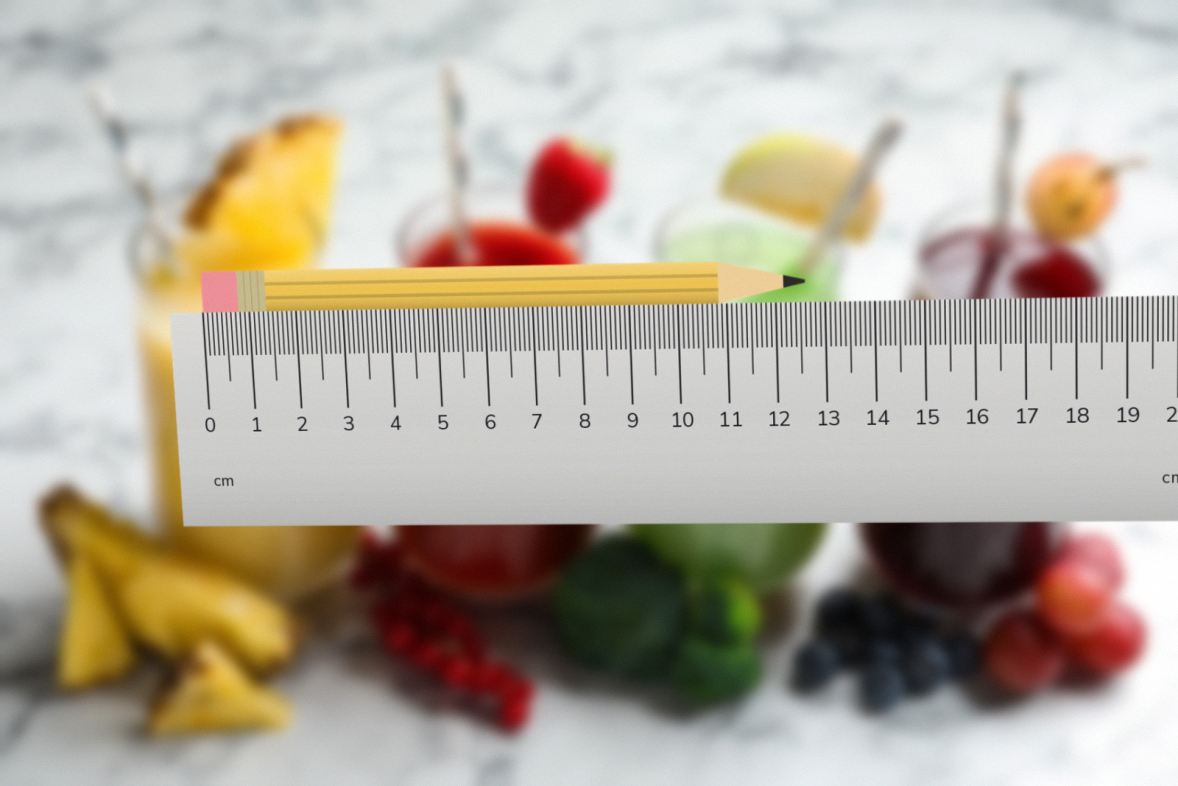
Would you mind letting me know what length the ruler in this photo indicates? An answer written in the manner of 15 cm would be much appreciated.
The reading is 12.6 cm
